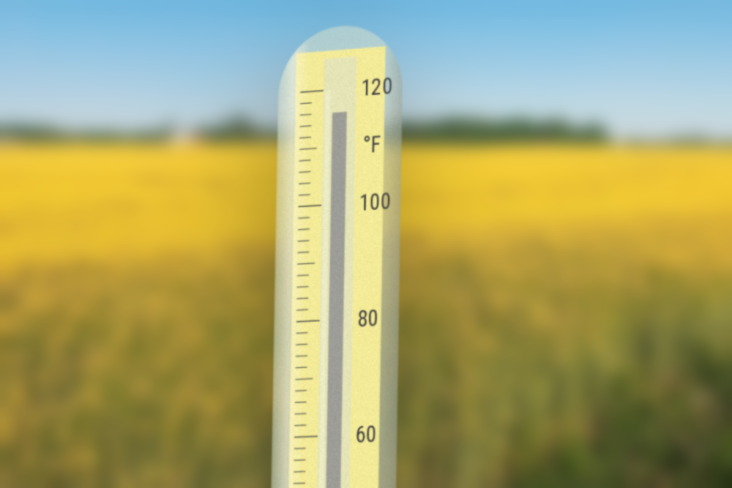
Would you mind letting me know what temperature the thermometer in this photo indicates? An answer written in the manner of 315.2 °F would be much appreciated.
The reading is 116 °F
